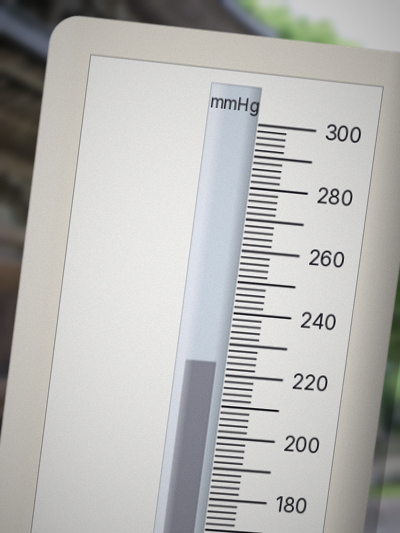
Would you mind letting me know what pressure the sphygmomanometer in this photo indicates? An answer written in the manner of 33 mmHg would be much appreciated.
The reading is 224 mmHg
